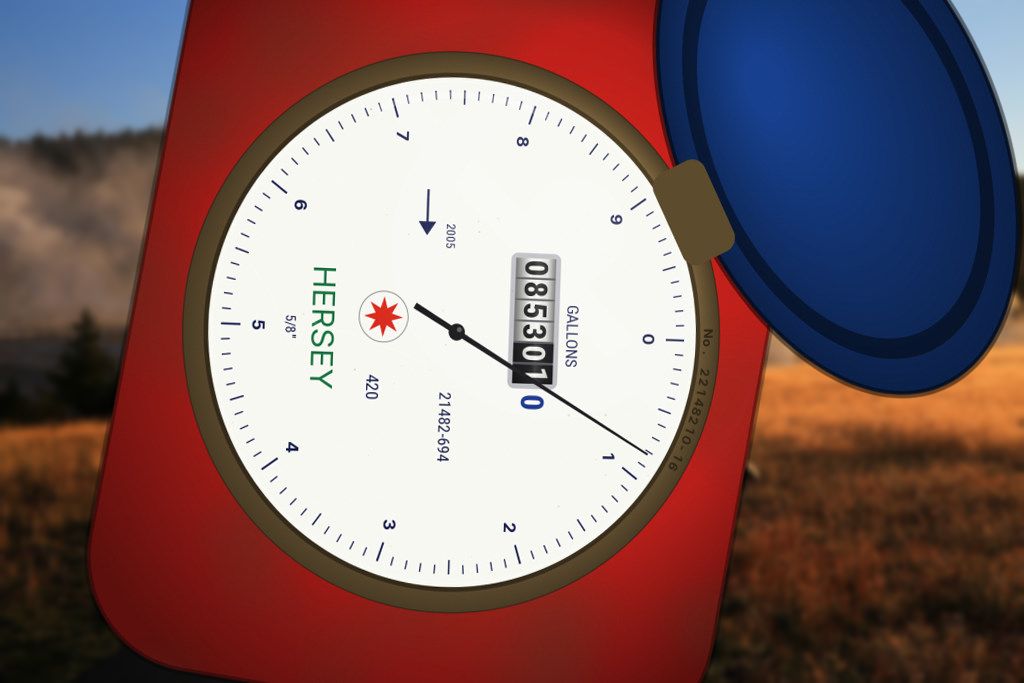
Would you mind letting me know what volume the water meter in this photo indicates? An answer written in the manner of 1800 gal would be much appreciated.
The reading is 853010.8 gal
